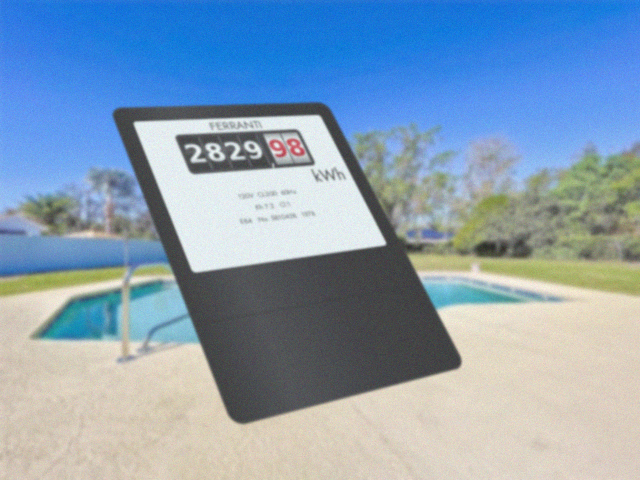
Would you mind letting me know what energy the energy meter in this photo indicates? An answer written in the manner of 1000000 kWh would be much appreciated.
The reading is 2829.98 kWh
